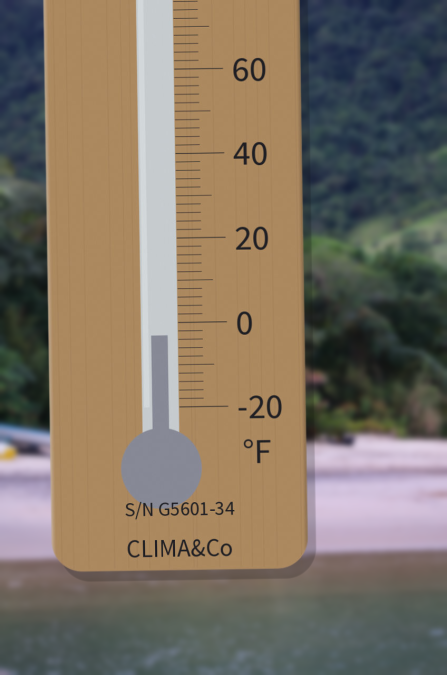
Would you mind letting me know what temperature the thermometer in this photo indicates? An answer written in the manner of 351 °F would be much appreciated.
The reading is -3 °F
